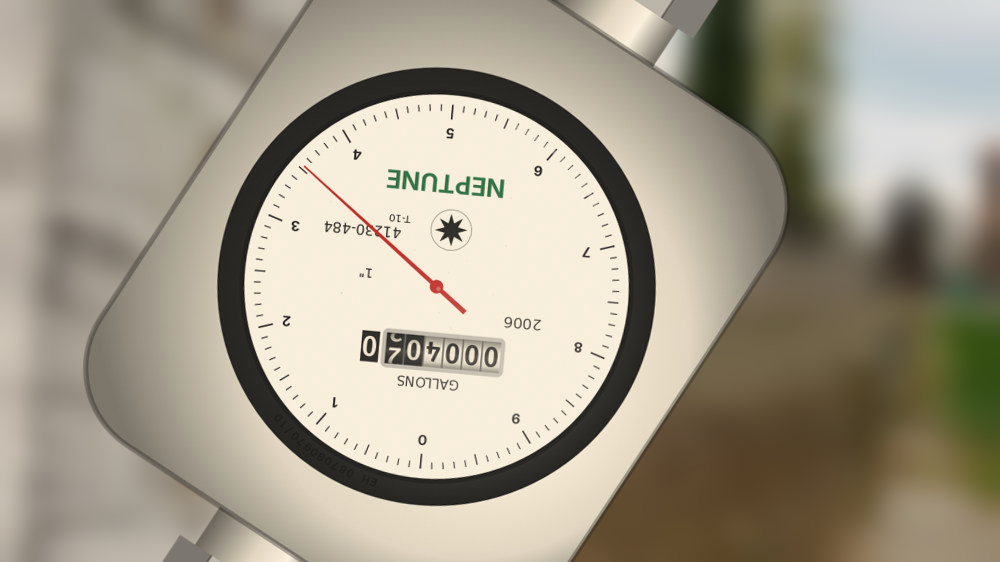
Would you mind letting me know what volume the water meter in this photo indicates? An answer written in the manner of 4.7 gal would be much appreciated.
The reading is 4023.5 gal
